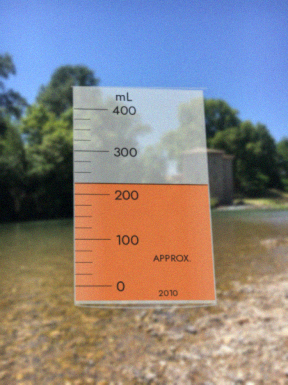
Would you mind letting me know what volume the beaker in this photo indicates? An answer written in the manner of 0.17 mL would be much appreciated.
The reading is 225 mL
